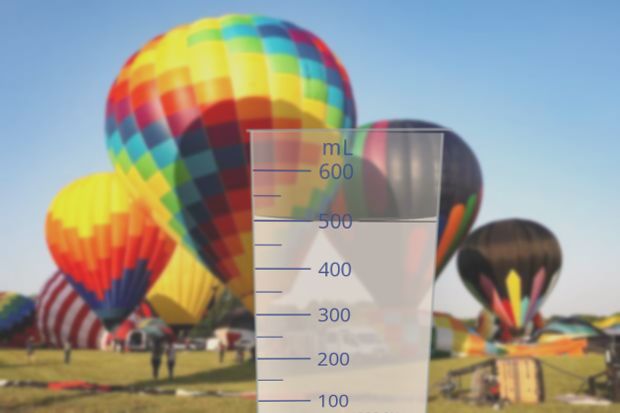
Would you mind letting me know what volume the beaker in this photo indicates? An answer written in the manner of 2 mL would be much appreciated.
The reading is 500 mL
